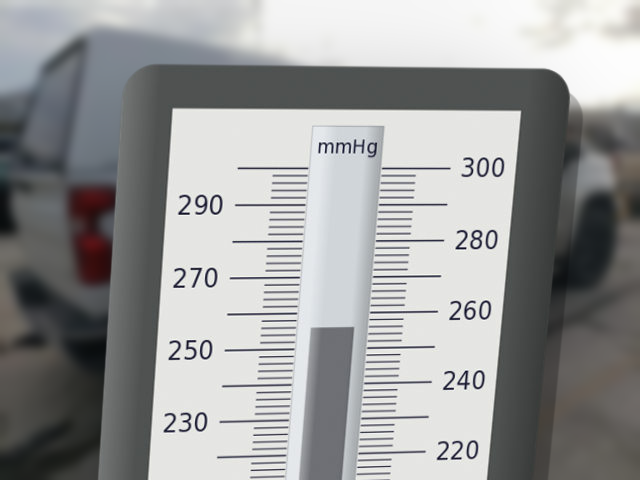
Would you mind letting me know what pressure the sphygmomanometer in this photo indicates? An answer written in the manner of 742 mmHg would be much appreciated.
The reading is 256 mmHg
